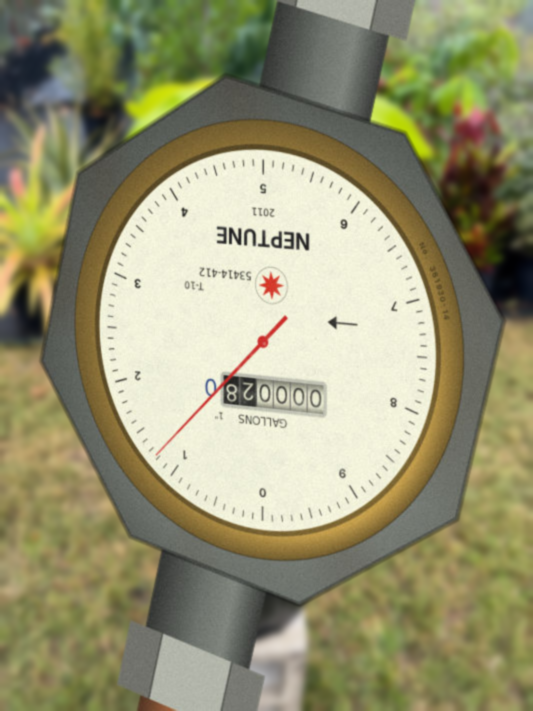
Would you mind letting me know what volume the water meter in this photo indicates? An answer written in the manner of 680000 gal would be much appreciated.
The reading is 281.2 gal
